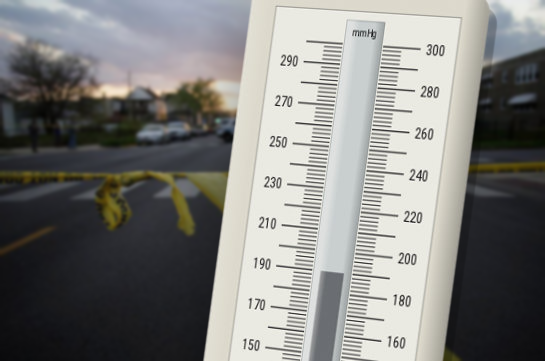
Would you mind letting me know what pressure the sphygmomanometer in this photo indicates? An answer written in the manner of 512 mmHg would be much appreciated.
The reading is 190 mmHg
